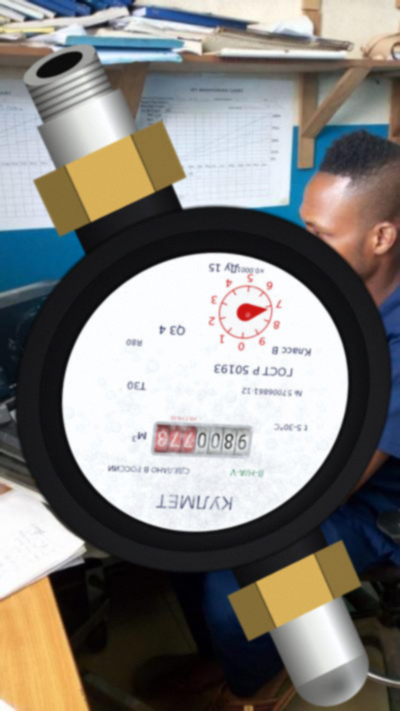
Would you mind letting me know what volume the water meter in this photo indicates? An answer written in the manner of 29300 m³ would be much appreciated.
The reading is 9800.7737 m³
